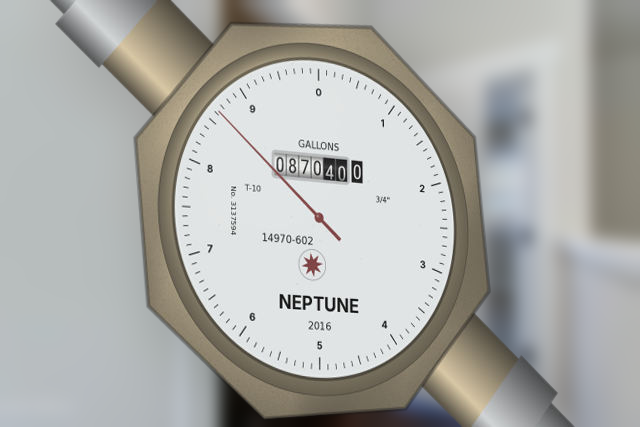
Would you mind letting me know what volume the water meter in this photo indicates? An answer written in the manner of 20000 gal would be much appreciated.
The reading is 870398.6 gal
